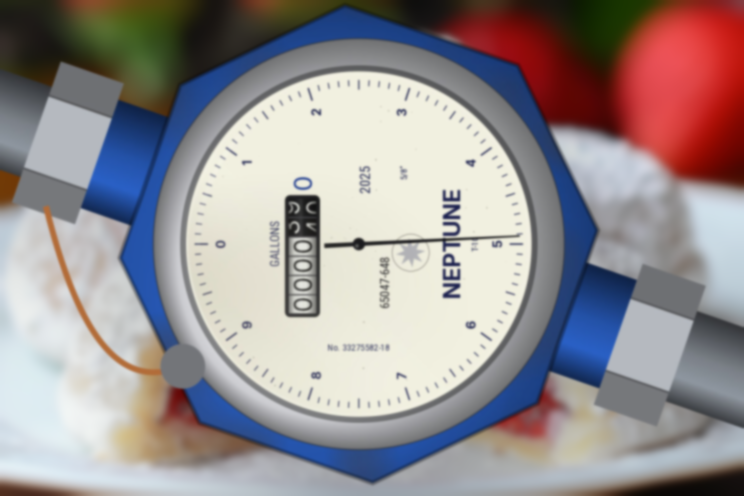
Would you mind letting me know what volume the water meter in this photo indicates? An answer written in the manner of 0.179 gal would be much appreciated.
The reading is 394.9 gal
